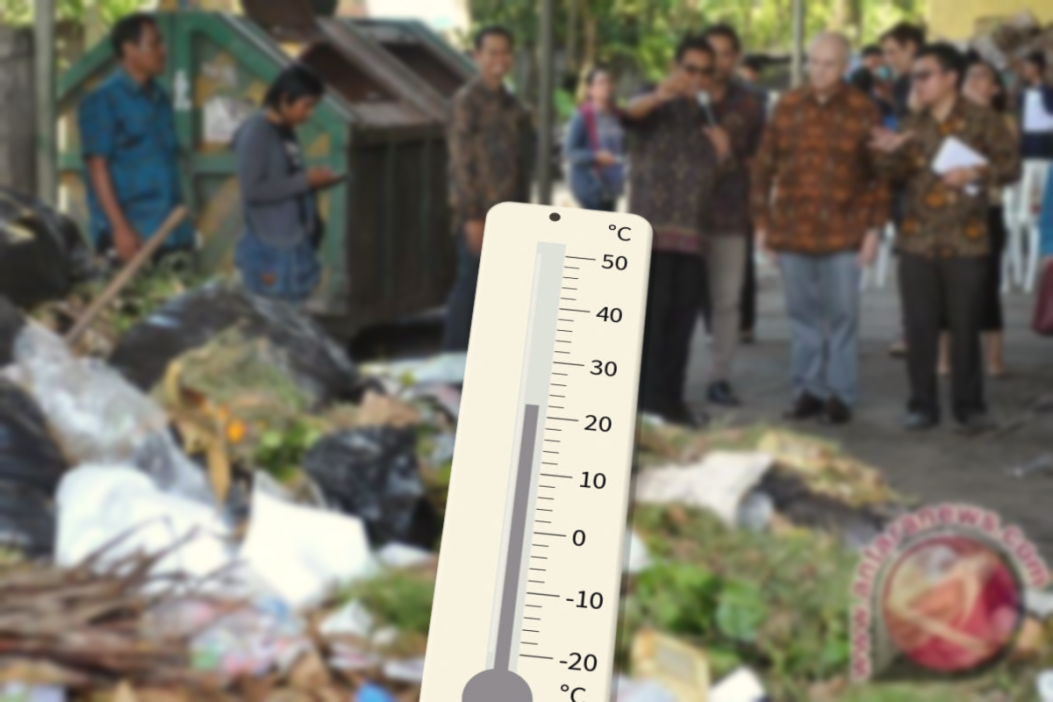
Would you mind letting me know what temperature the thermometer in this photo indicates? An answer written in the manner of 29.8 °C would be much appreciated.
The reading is 22 °C
